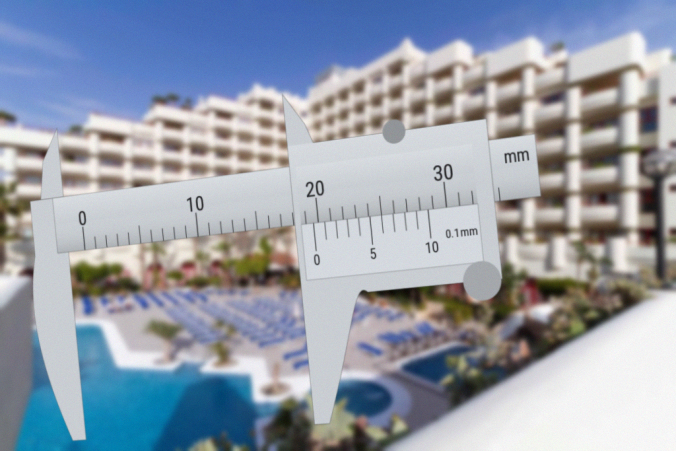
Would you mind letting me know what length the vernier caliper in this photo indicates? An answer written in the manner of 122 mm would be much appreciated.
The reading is 19.6 mm
